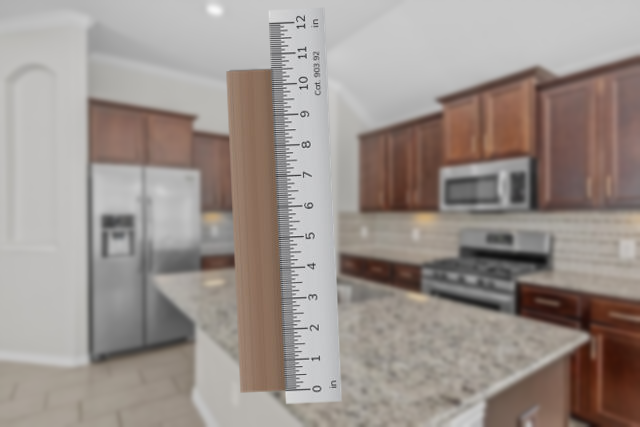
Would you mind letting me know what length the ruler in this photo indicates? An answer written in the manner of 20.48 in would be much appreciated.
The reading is 10.5 in
